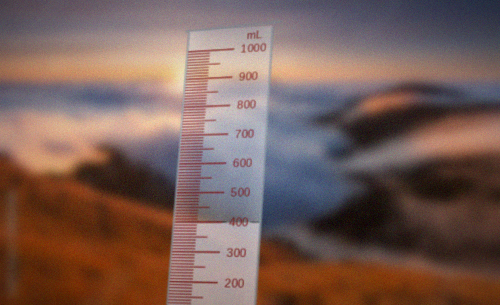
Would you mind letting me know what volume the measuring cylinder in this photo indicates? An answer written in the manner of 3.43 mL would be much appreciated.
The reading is 400 mL
